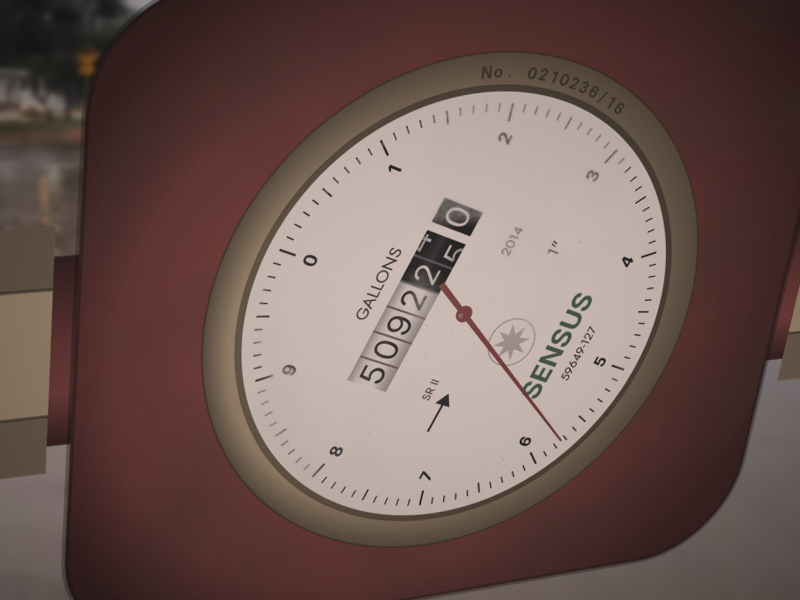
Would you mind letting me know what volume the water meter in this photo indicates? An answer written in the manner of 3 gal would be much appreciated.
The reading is 5092245.7 gal
